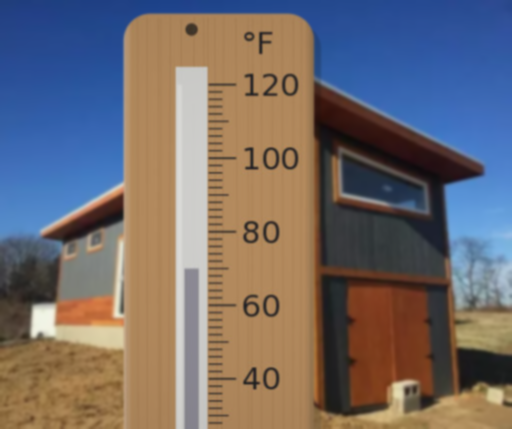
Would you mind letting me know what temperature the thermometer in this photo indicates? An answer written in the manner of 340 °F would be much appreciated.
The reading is 70 °F
